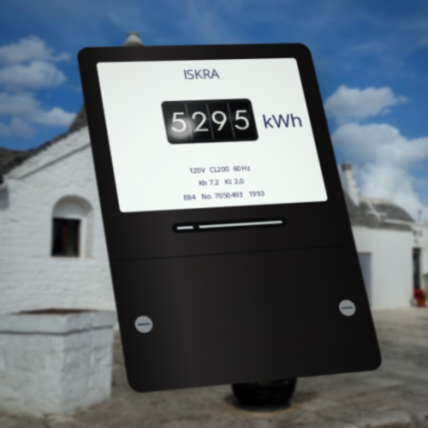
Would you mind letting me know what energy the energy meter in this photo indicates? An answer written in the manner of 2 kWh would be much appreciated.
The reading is 5295 kWh
